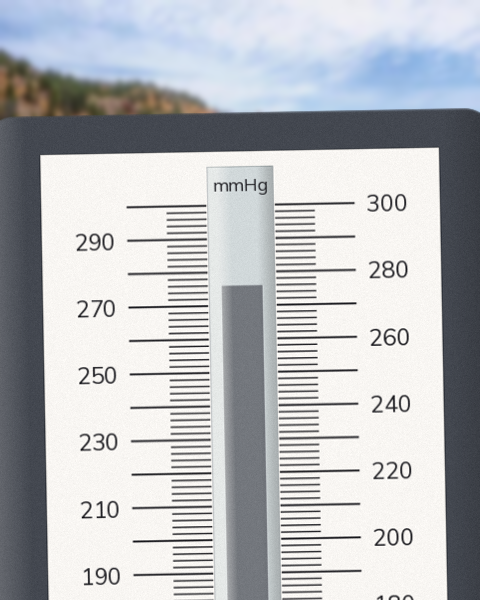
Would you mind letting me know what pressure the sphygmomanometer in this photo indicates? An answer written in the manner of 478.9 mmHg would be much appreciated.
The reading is 276 mmHg
